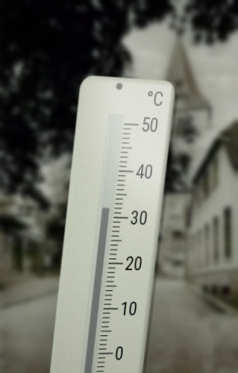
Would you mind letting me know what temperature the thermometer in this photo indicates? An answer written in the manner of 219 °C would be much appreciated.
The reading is 32 °C
